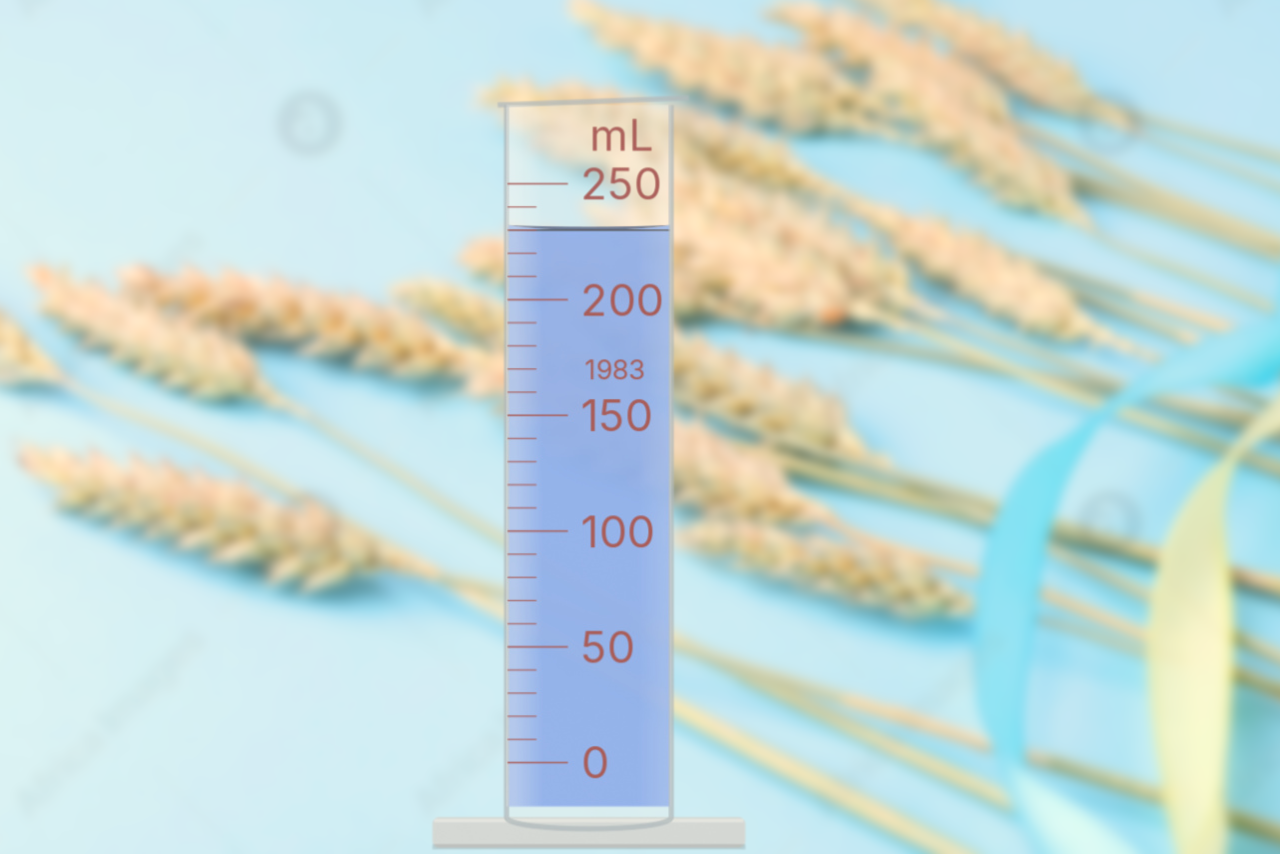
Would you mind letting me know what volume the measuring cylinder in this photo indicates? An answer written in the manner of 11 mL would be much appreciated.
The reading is 230 mL
